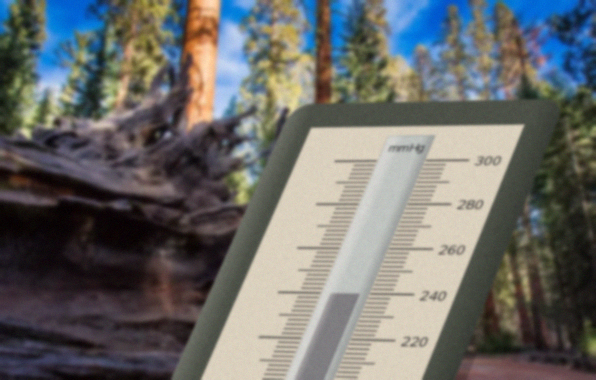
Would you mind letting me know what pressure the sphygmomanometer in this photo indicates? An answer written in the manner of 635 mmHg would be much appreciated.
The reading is 240 mmHg
